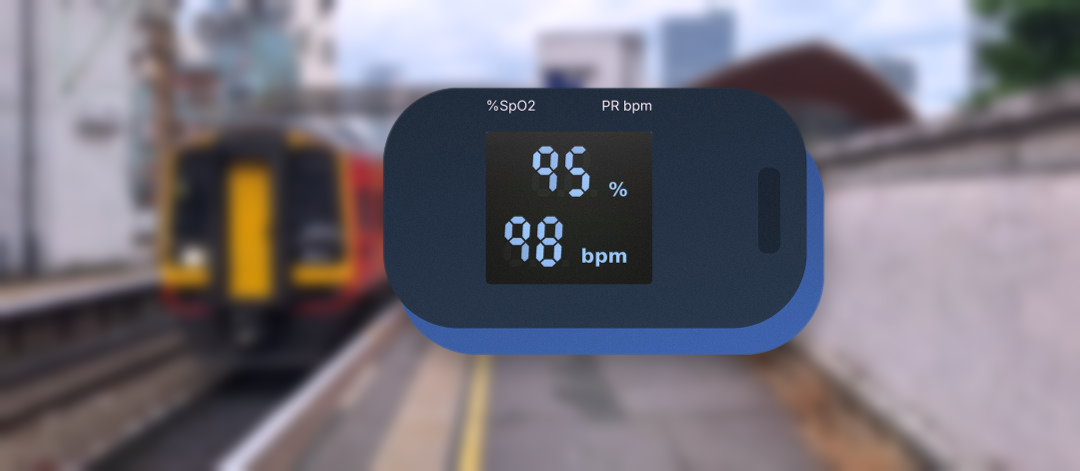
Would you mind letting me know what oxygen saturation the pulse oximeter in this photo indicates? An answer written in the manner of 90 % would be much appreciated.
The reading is 95 %
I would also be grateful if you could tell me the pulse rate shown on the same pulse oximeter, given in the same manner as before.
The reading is 98 bpm
